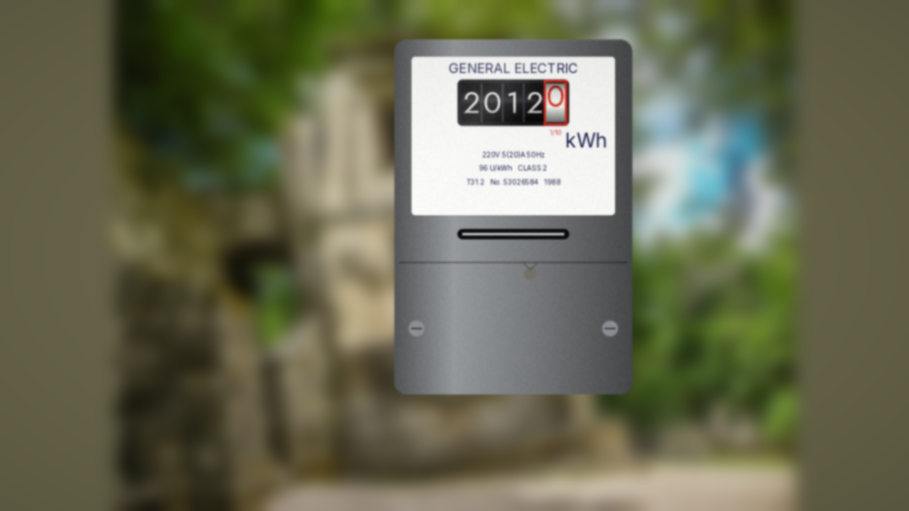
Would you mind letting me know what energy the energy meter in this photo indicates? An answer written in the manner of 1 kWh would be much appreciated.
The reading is 2012.0 kWh
